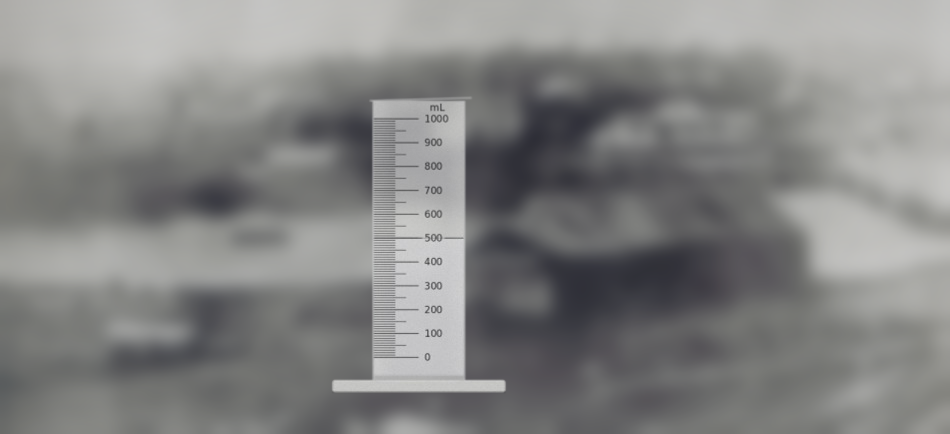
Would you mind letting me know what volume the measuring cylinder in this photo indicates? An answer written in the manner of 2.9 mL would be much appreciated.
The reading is 500 mL
